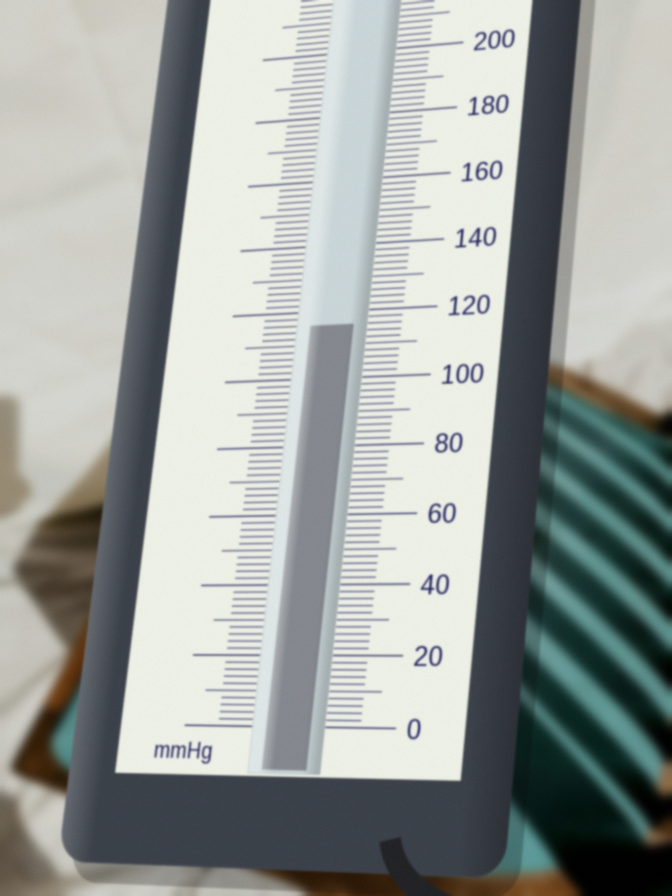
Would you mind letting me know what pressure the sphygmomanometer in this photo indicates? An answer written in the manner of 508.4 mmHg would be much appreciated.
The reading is 116 mmHg
